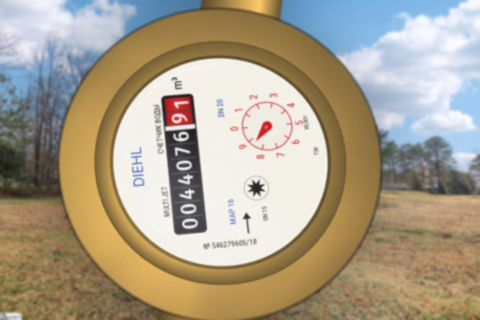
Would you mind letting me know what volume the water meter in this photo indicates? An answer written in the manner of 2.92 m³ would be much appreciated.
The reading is 44076.908 m³
